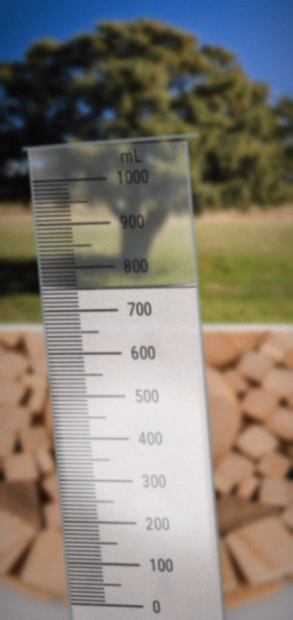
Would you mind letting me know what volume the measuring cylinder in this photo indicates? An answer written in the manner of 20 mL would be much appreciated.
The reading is 750 mL
